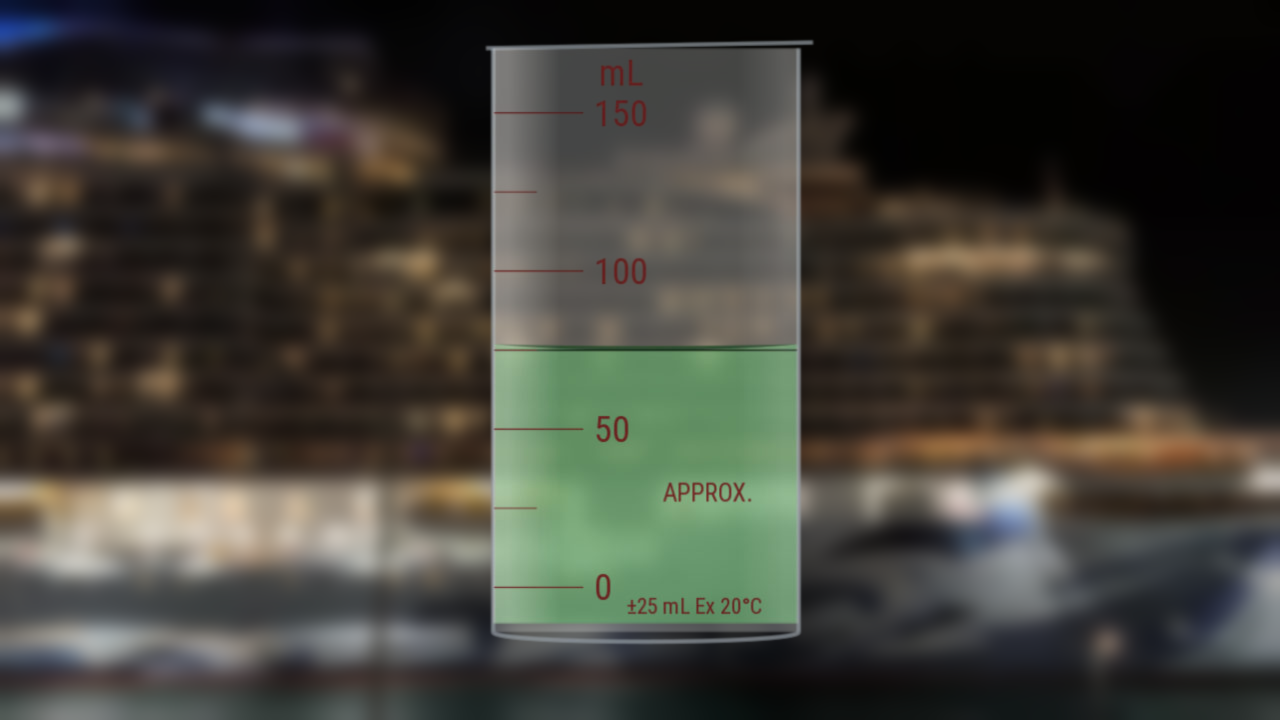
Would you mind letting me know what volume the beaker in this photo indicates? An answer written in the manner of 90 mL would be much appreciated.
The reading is 75 mL
